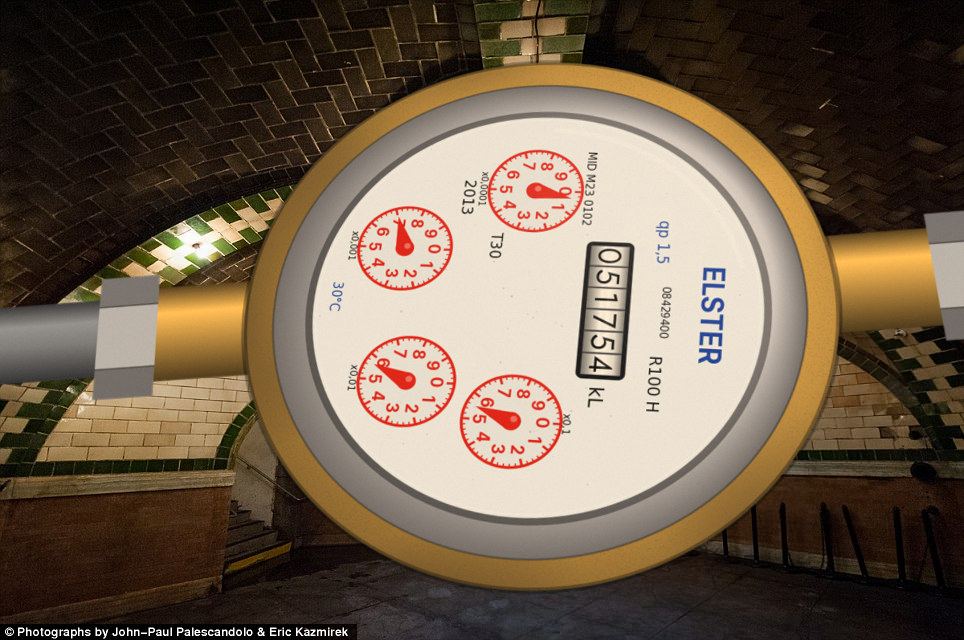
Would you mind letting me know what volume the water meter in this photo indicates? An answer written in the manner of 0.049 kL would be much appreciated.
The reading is 51754.5570 kL
